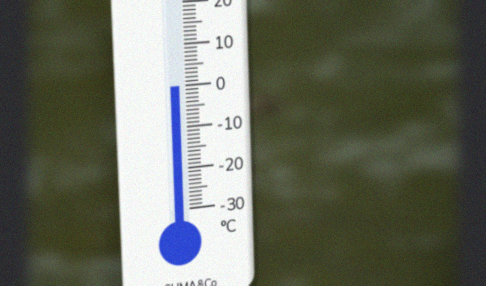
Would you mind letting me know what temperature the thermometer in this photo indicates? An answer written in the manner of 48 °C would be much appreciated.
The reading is 0 °C
